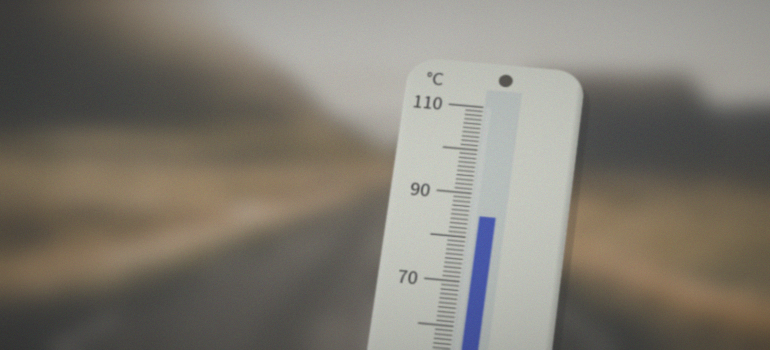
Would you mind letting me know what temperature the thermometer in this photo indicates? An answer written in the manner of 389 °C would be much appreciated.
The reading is 85 °C
